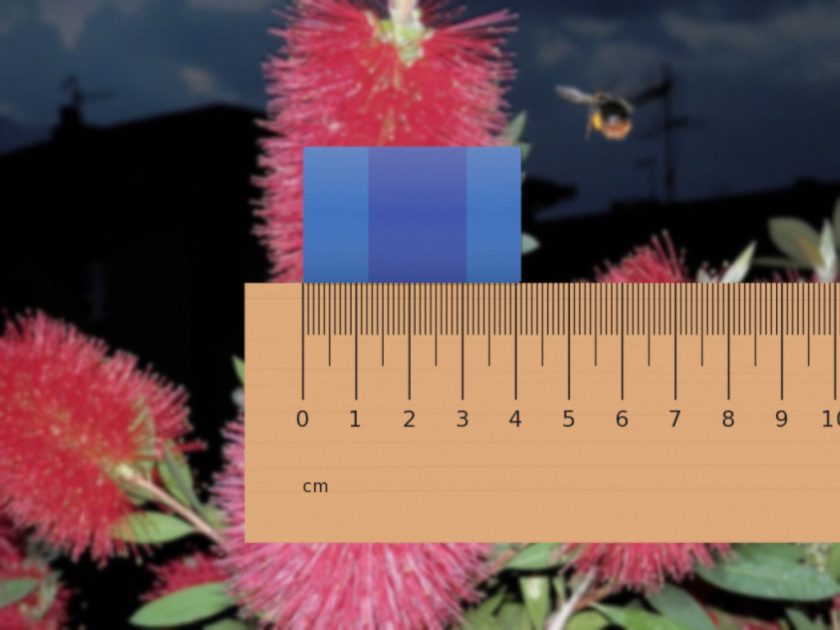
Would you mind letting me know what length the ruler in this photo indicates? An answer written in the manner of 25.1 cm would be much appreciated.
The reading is 4.1 cm
